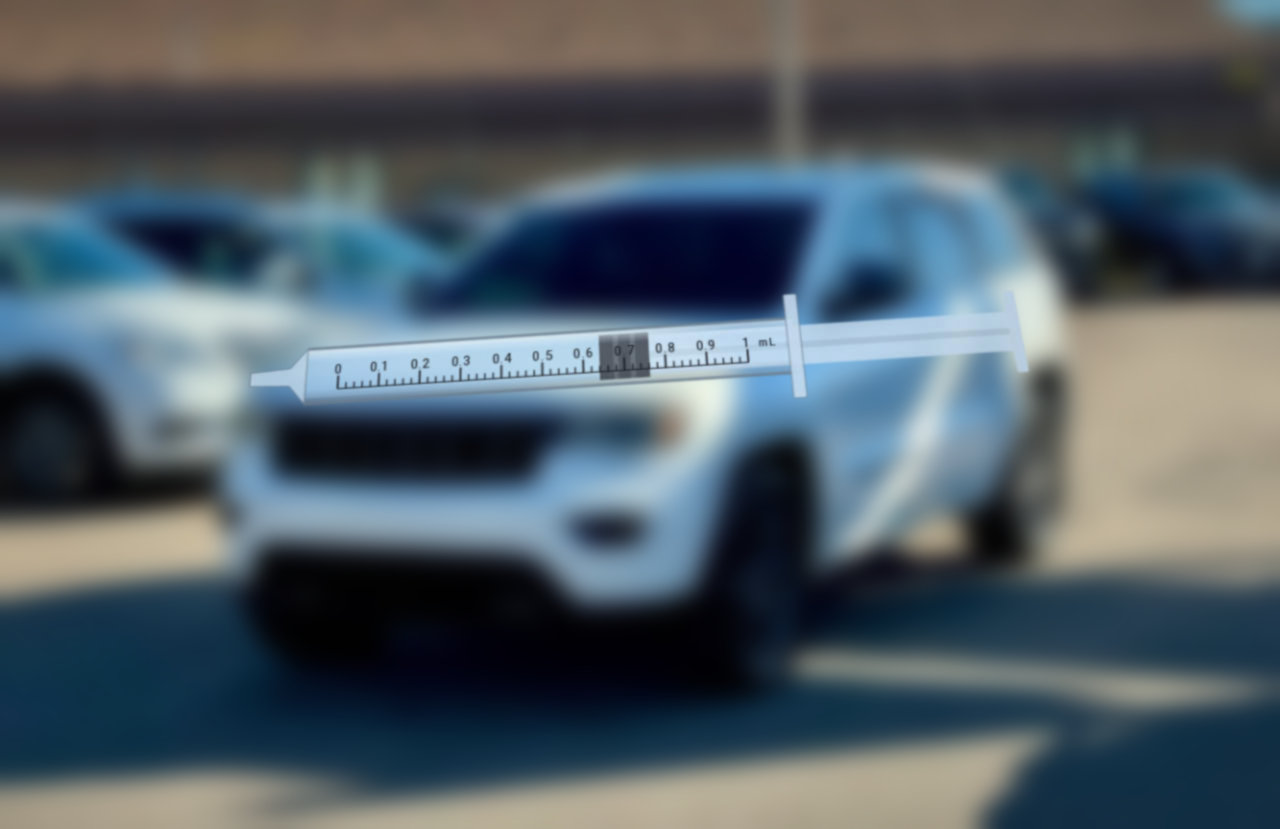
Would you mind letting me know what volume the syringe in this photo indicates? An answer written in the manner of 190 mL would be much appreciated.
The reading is 0.64 mL
